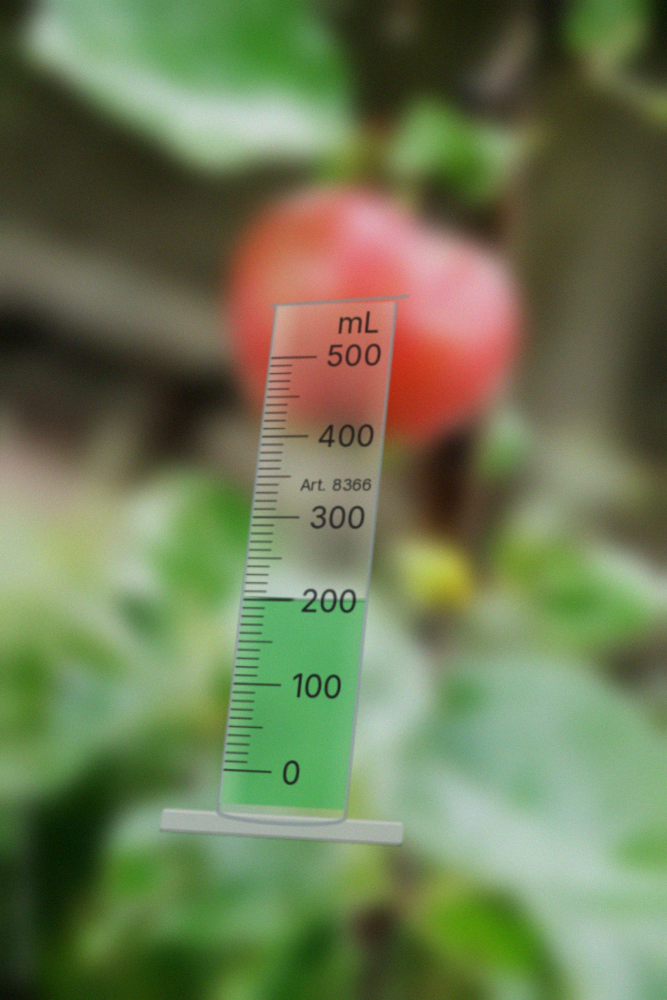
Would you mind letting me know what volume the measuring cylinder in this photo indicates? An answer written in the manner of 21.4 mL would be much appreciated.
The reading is 200 mL
